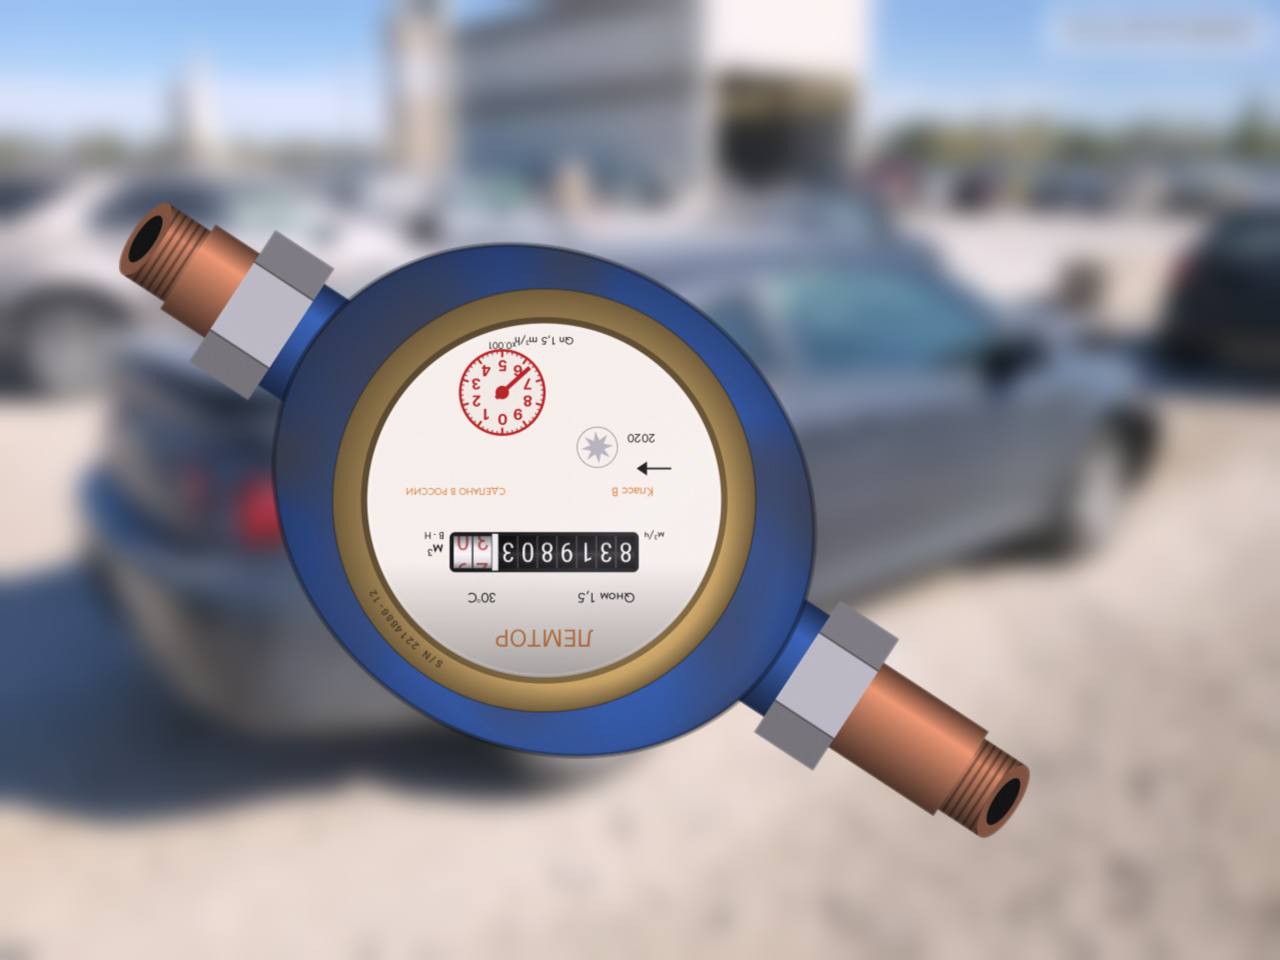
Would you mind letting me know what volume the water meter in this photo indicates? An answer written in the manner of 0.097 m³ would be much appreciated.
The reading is 8319803.296 m³
